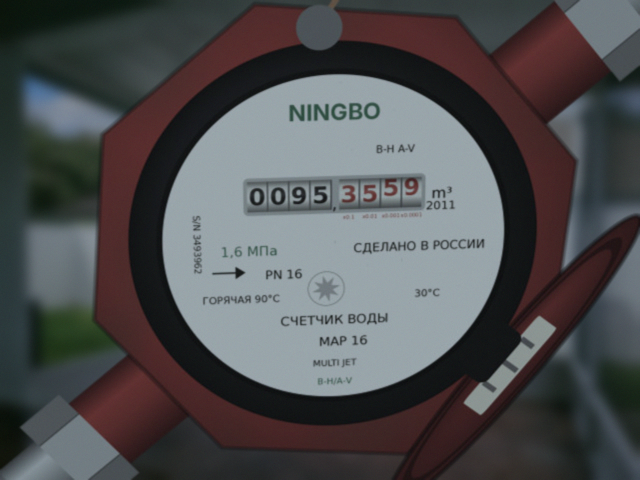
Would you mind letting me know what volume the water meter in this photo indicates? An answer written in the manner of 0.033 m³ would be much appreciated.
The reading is 95.3559 m³
